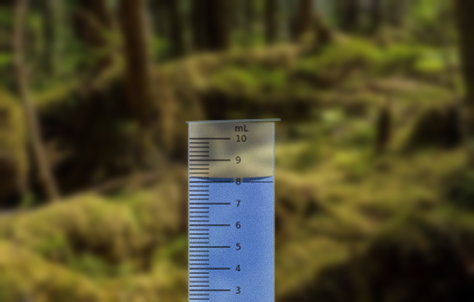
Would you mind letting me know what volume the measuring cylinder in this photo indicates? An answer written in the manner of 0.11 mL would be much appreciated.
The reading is 8 mL
